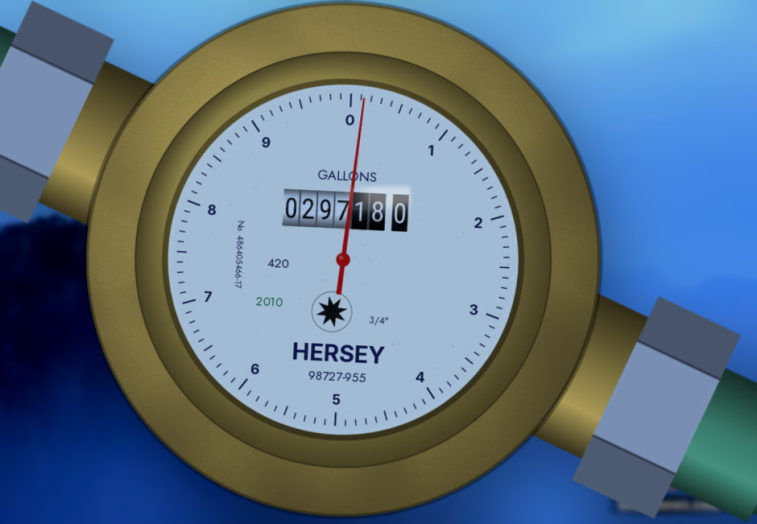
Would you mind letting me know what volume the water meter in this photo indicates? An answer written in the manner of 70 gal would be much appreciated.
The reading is 297180.1 gal
